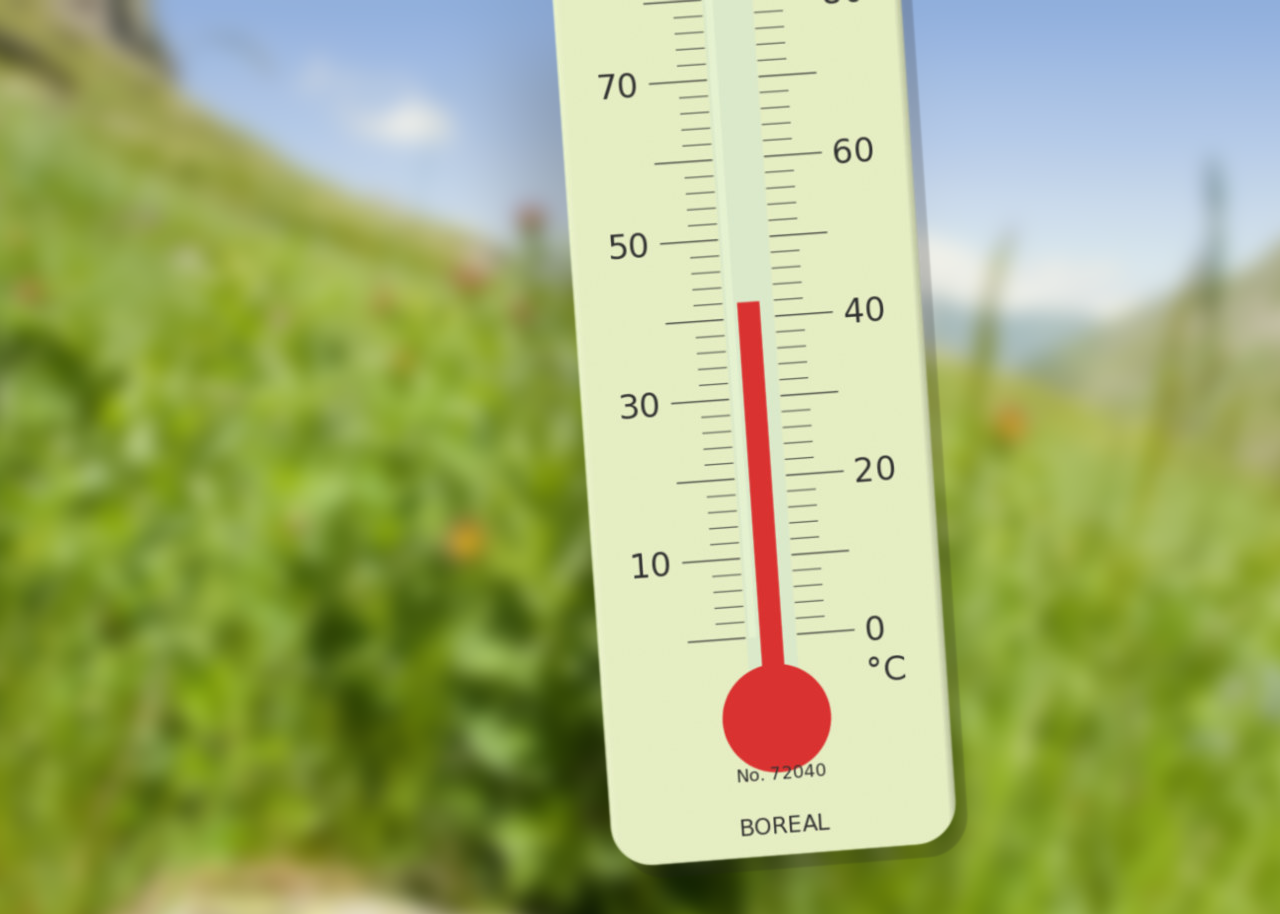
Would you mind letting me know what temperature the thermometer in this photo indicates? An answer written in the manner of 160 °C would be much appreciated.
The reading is 42 °C
